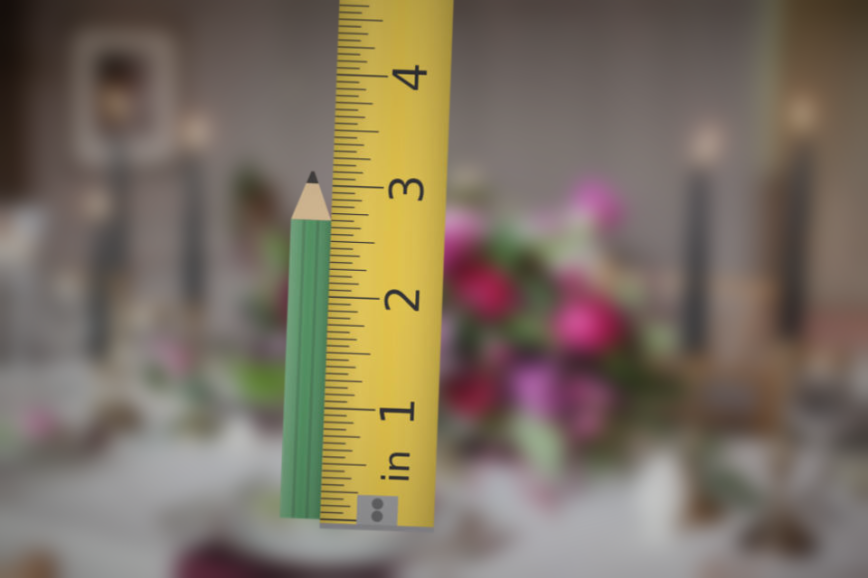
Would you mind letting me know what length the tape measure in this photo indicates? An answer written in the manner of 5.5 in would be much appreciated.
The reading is 3.125 in
